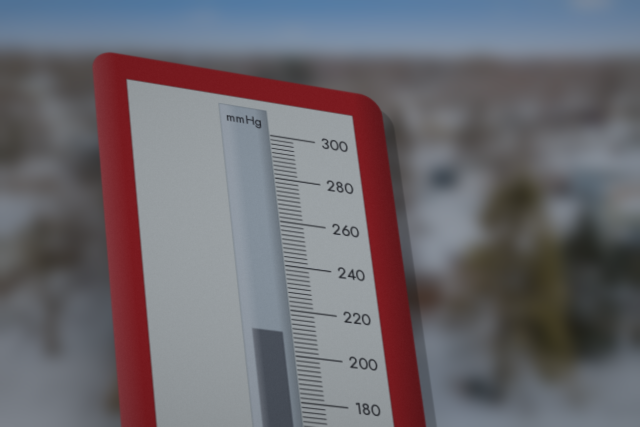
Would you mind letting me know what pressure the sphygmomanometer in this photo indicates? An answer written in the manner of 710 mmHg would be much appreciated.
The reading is 210 mmHg
